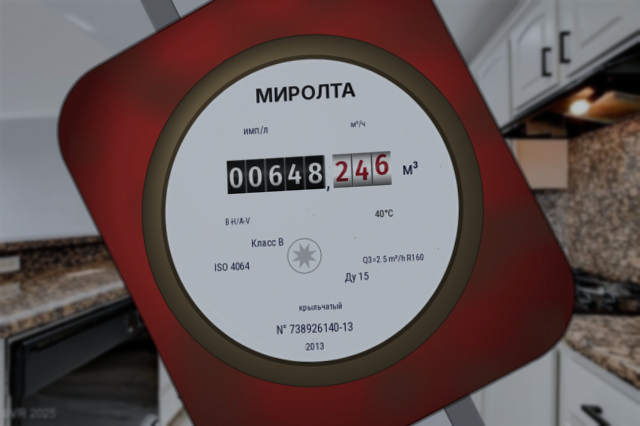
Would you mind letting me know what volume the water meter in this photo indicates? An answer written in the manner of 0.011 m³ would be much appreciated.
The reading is 648.246 m³
